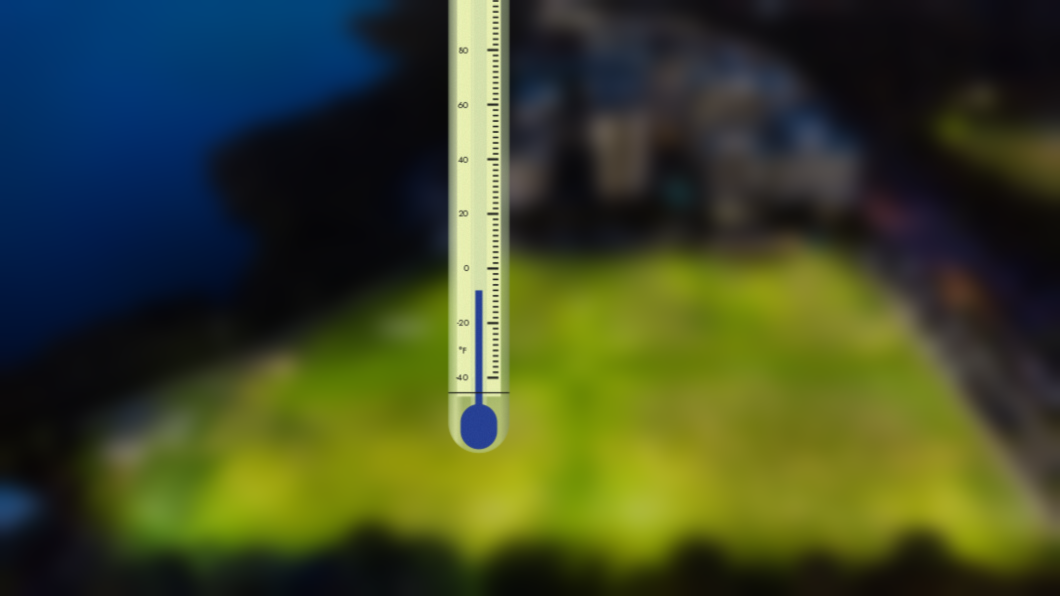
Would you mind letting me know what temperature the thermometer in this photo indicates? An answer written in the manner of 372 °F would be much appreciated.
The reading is -8 °F
